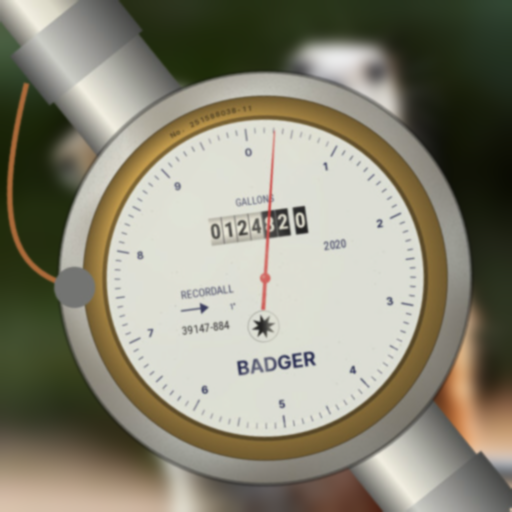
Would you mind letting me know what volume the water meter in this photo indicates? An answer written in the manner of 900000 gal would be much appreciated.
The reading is 124820.3 gal
